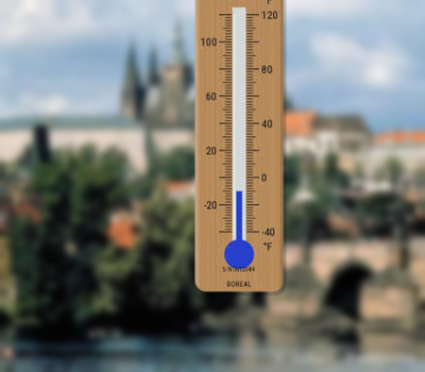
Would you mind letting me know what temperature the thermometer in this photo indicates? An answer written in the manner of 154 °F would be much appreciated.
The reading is -10 °F
